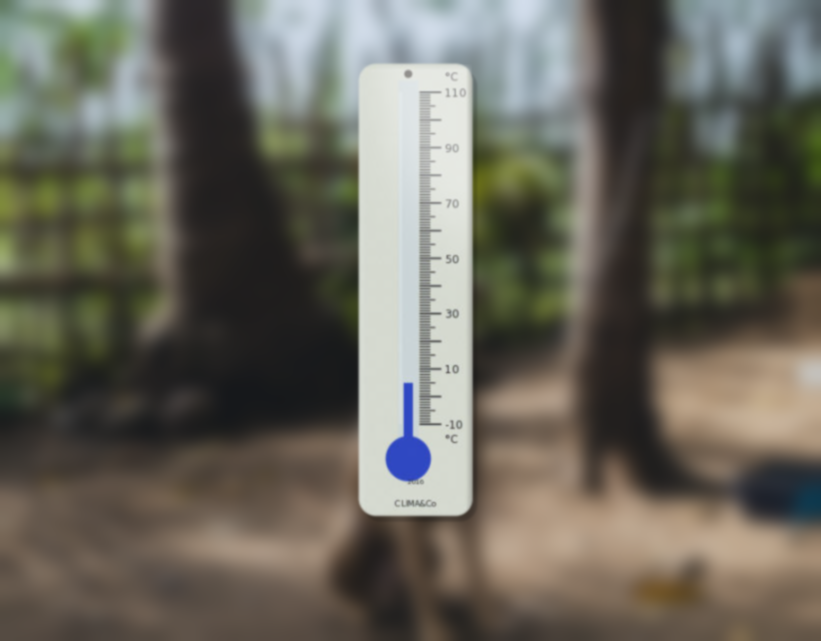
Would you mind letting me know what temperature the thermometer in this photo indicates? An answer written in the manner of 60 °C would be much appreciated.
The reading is 5 °C
